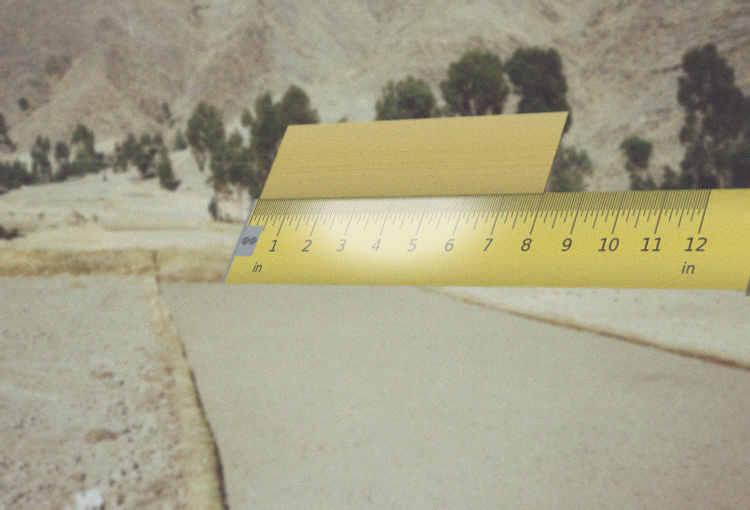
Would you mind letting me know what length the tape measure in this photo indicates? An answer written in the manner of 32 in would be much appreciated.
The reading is 8 in
